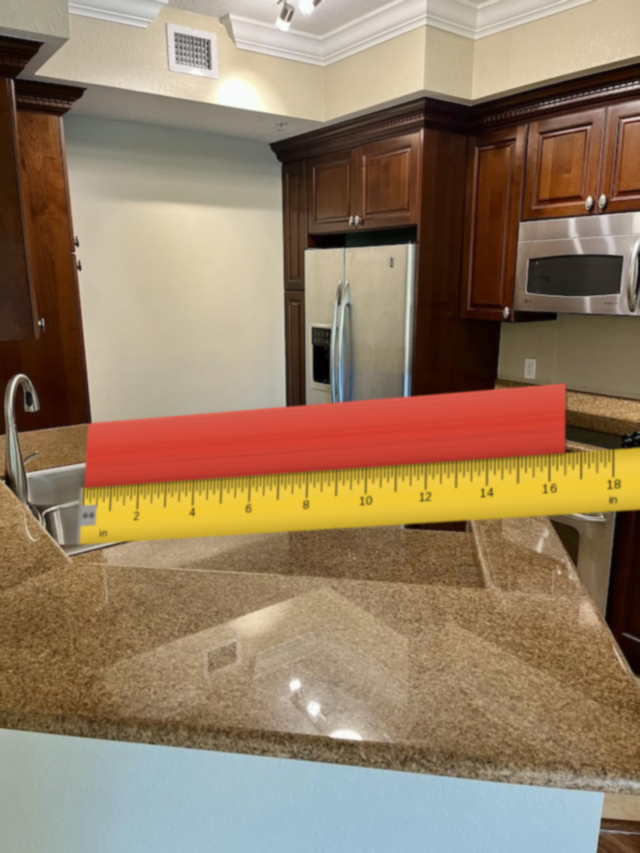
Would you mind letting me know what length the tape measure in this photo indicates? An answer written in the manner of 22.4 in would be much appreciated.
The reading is 16.5 in
